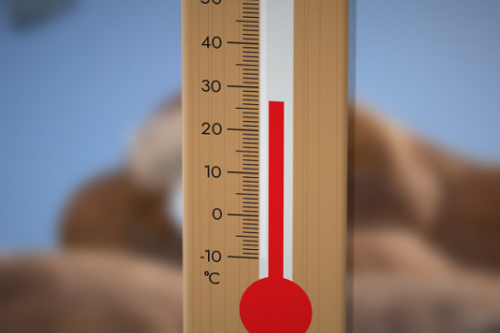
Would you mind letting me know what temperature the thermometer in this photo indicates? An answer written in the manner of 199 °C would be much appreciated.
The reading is 27 °C
